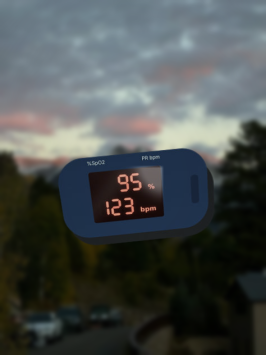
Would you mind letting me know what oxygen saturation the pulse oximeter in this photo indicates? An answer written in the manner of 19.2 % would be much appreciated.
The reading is 95 %
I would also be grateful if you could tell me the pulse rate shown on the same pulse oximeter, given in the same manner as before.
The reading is 123 bpm
